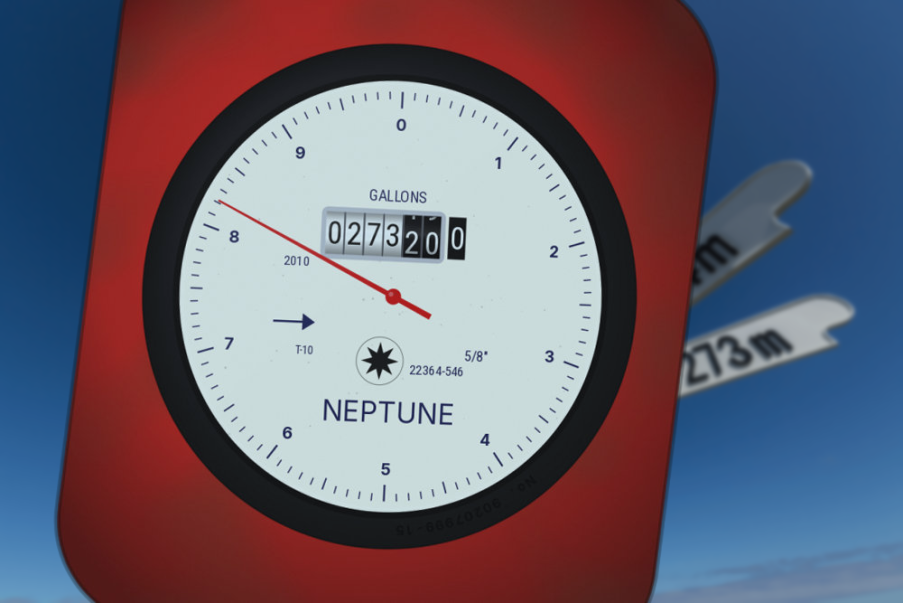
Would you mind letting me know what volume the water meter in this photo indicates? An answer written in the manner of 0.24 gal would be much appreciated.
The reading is 273198.2 gal
